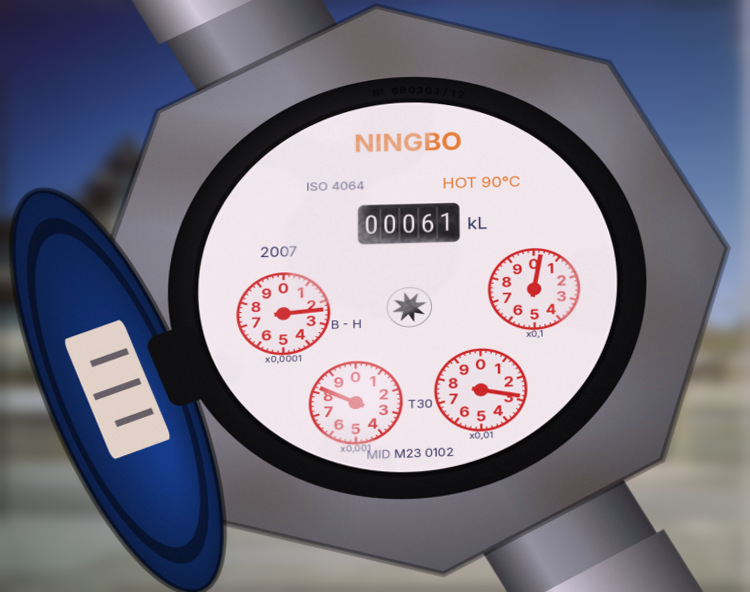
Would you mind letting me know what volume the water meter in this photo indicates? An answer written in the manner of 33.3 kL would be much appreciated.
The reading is 61.0282 kL
